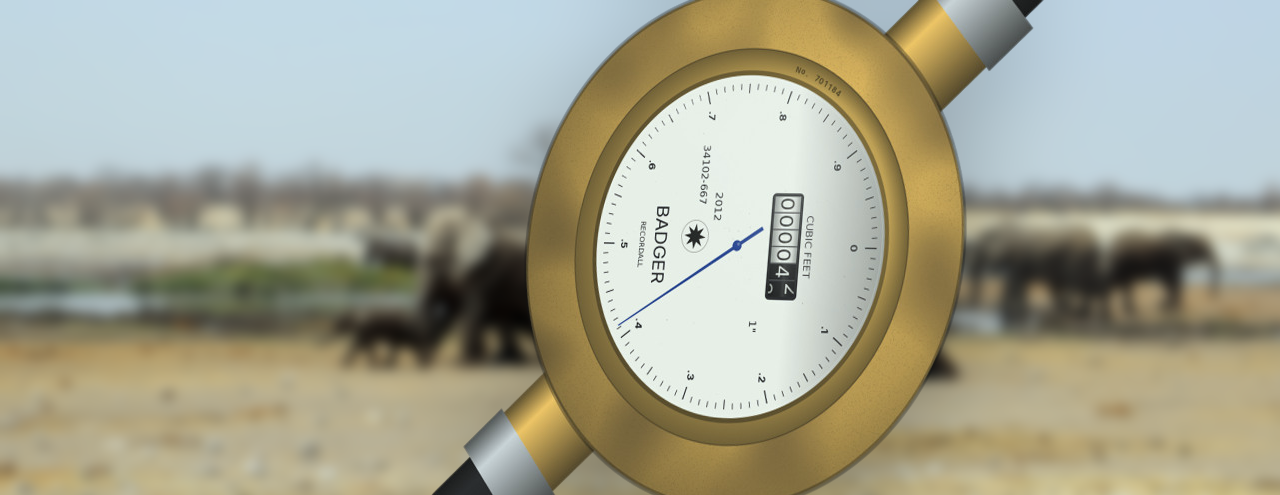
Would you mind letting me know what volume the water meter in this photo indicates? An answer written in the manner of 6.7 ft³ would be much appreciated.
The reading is 42.41 ft³
